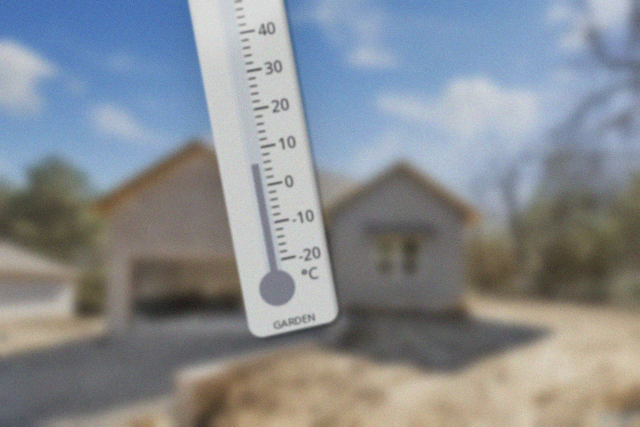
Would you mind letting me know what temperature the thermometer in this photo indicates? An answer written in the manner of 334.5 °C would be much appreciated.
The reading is 6 °C
